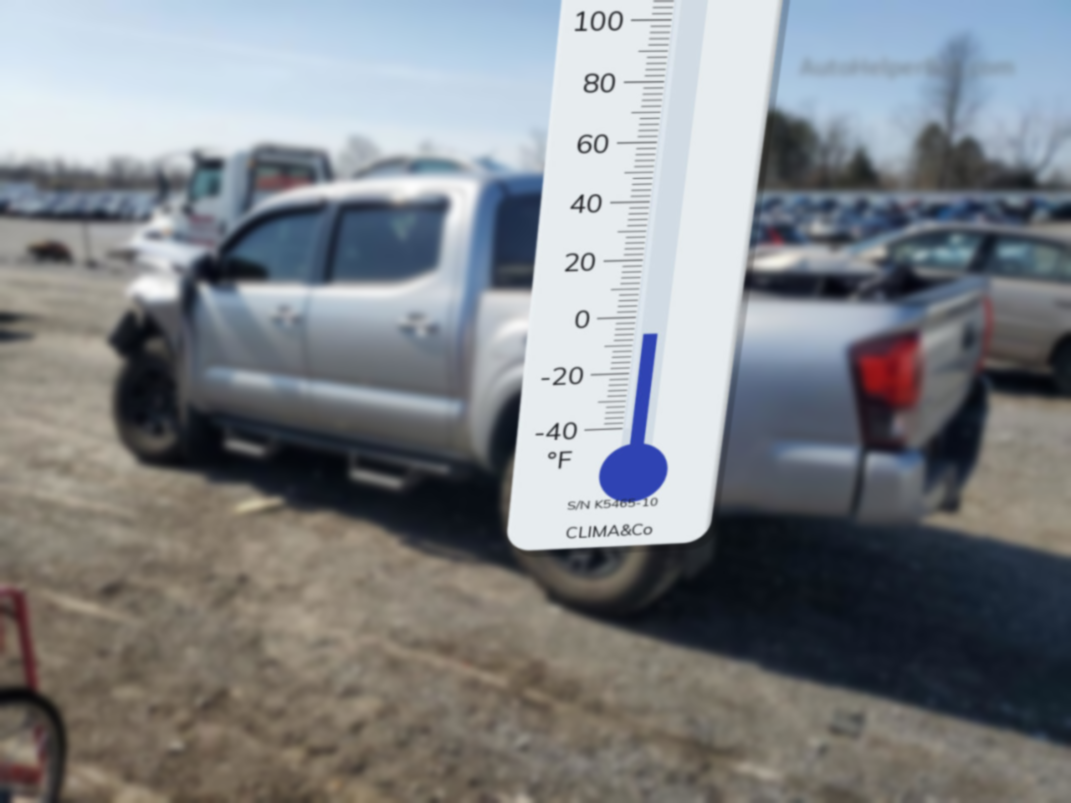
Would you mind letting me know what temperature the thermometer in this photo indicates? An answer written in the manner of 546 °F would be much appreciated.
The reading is -6 °F
